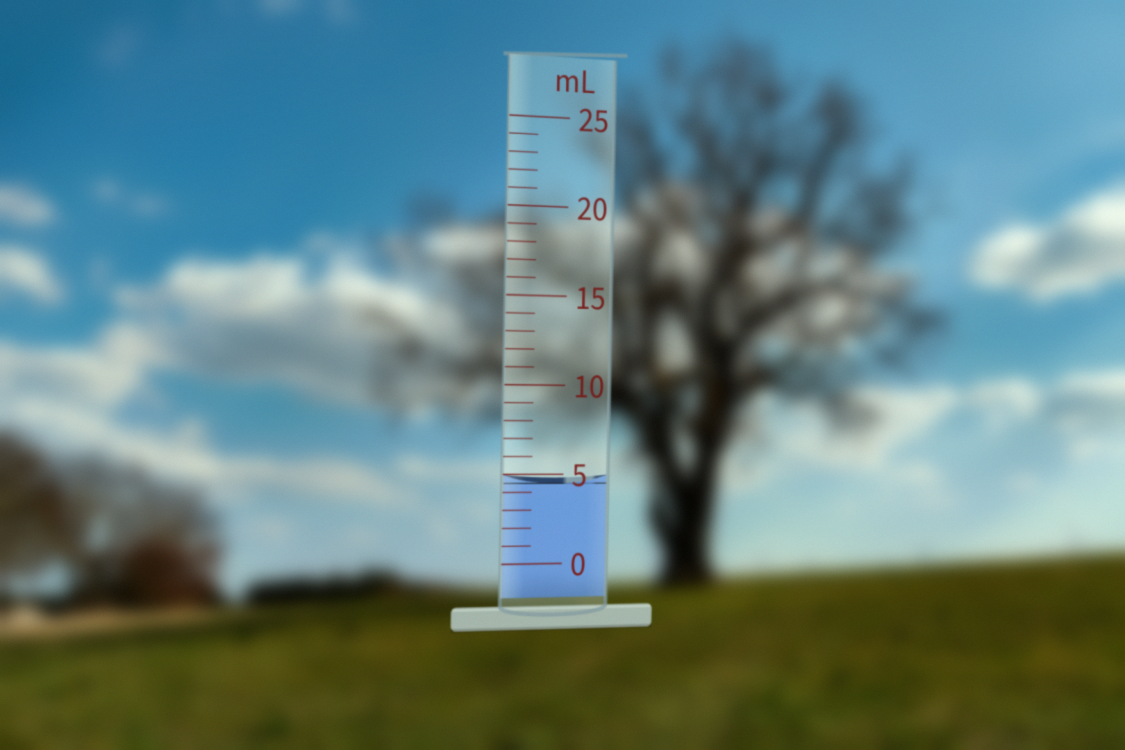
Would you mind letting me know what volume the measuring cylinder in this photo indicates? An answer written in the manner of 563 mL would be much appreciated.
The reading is 4.5 mL
